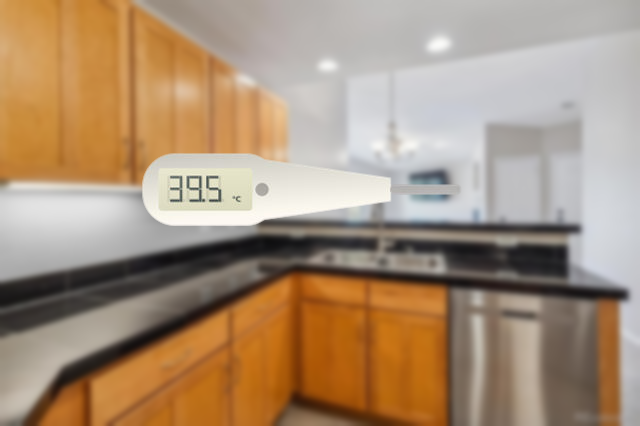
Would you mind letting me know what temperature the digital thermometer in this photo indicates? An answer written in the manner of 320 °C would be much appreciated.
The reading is 39.5 °C
